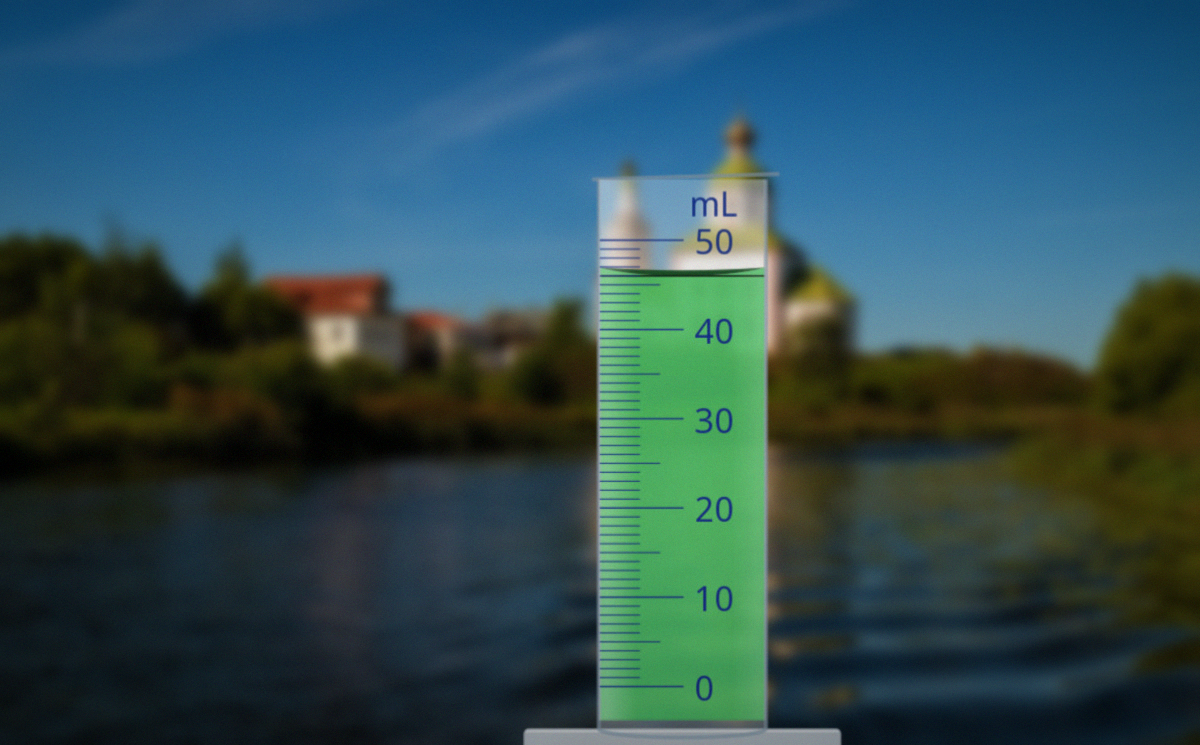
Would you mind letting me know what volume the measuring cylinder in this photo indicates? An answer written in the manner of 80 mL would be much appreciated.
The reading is 46 mL
